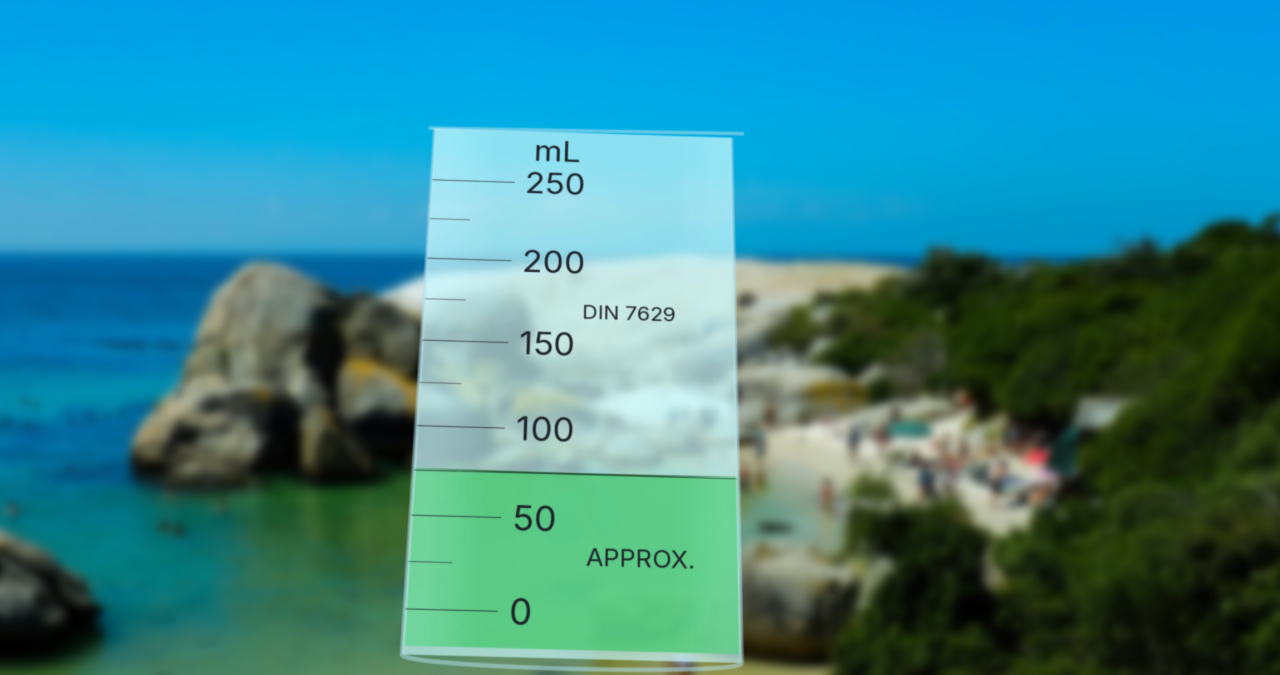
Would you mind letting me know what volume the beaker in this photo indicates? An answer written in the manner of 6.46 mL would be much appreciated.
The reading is 75 mL
